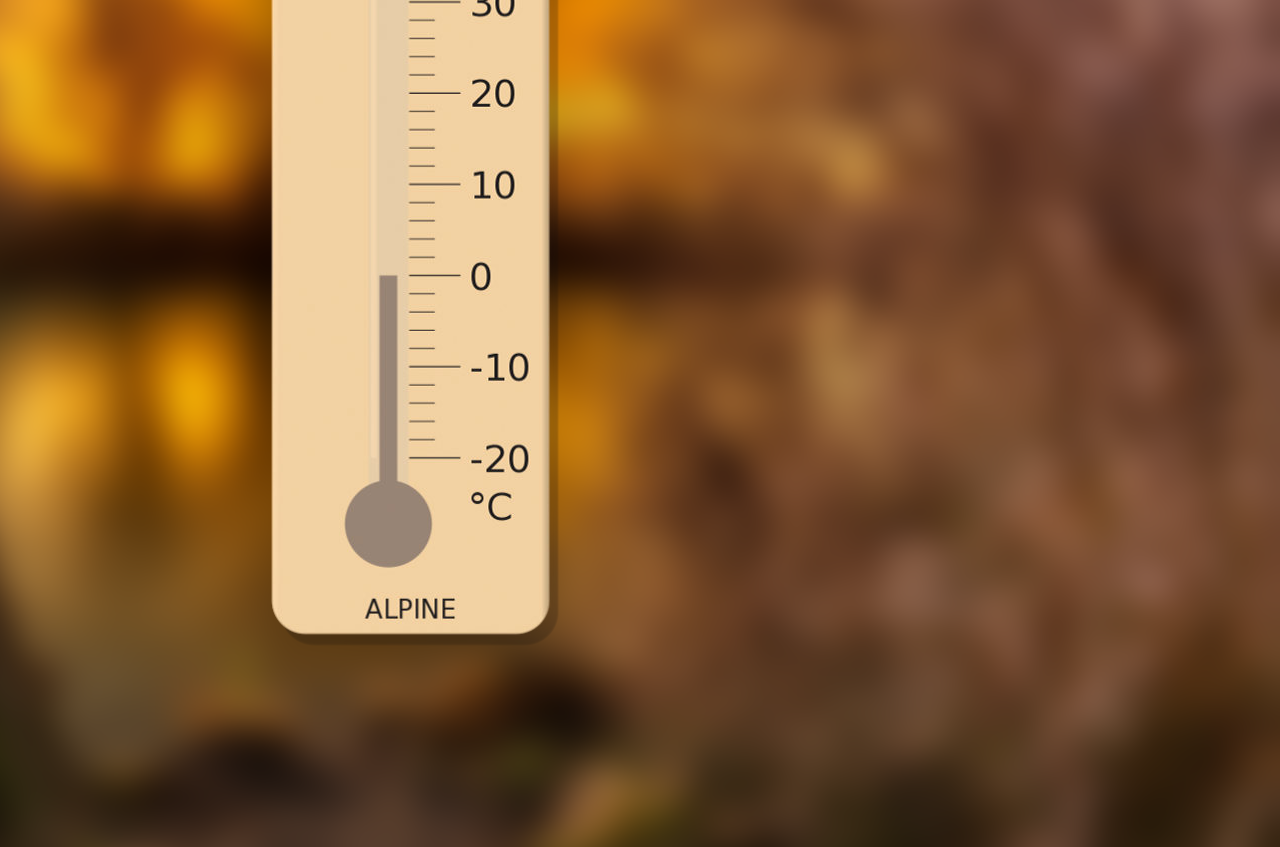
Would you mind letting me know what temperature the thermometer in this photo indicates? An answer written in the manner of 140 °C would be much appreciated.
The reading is 0 °C
